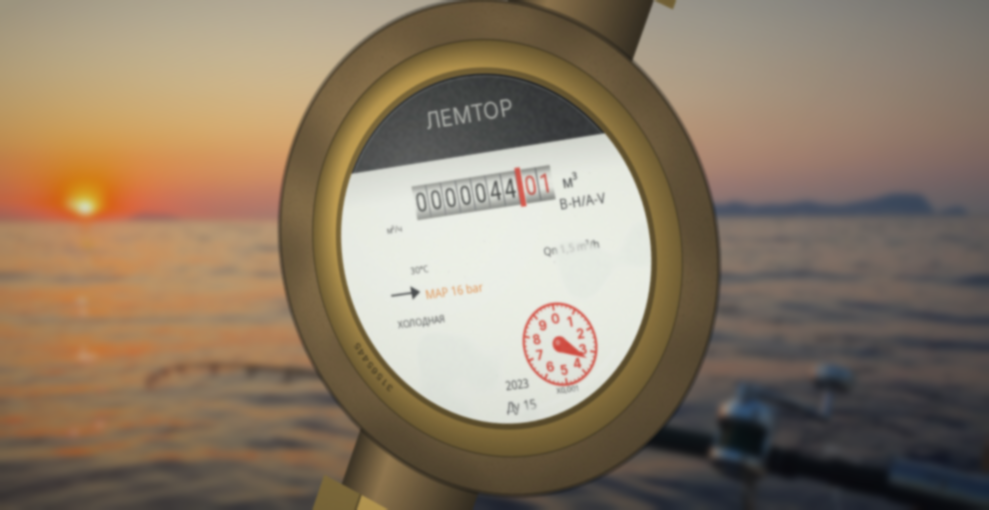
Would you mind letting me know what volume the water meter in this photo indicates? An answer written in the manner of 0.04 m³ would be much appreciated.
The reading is 44.013 m³
